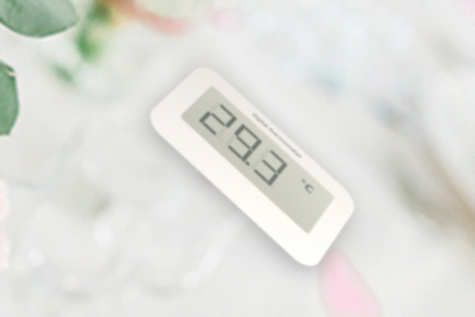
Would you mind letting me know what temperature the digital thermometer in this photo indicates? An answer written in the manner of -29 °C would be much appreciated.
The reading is 29.3 °C
